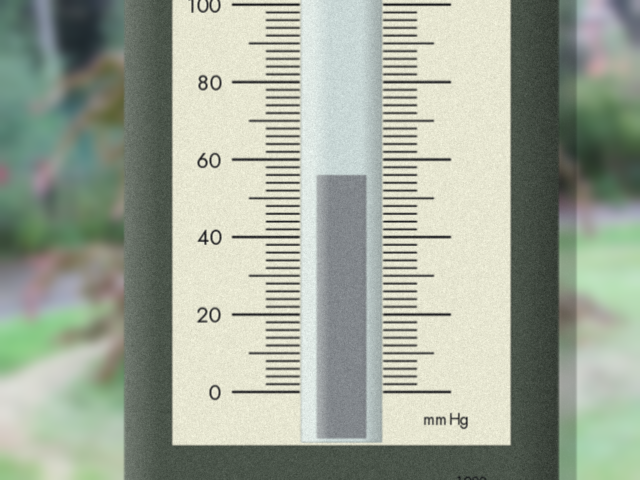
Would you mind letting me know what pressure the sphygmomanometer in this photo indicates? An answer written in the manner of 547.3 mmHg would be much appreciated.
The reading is 56 mmHg
